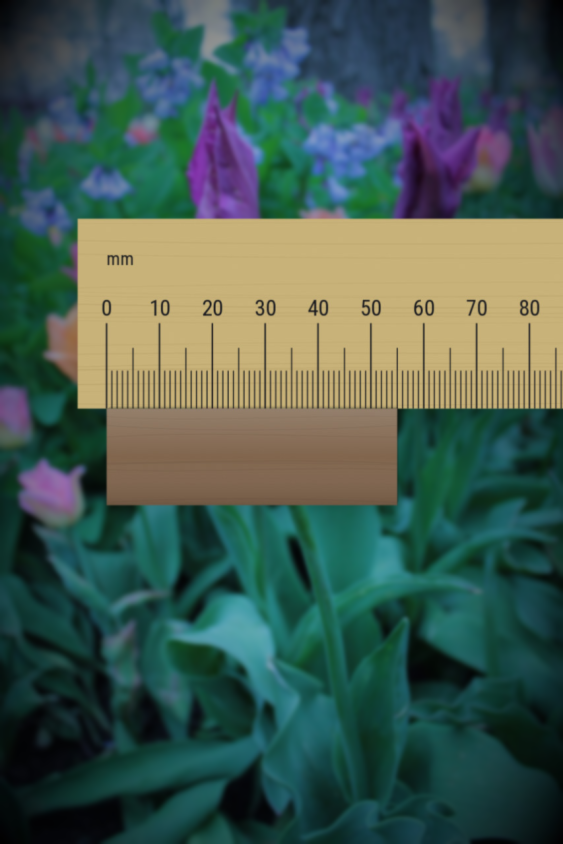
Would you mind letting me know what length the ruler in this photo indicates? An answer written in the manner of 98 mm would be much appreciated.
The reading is 55 mm
